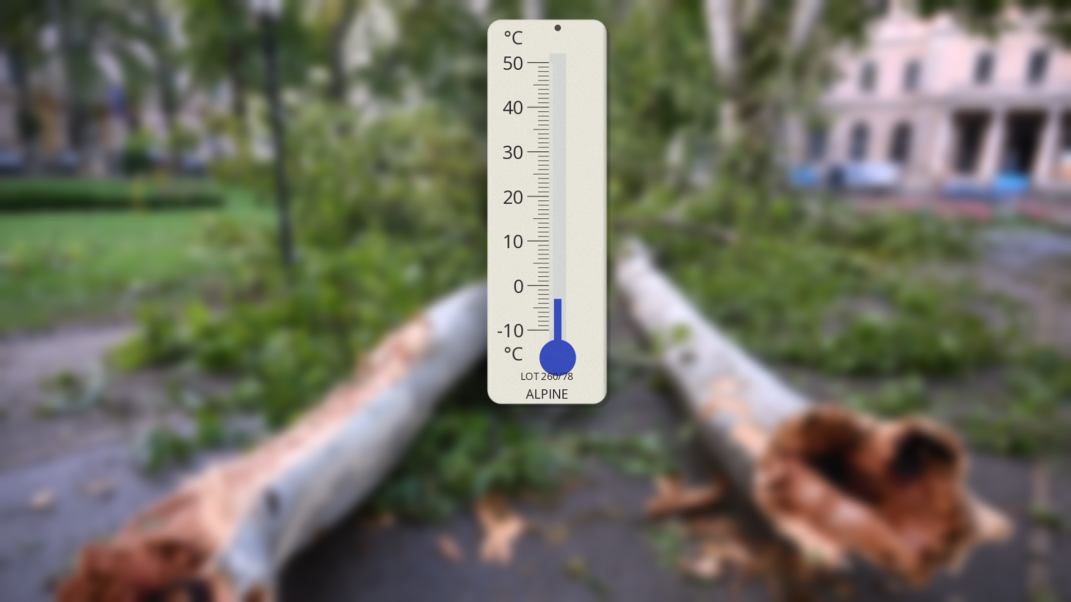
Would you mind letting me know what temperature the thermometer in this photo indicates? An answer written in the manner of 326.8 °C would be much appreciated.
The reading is -3 °C
